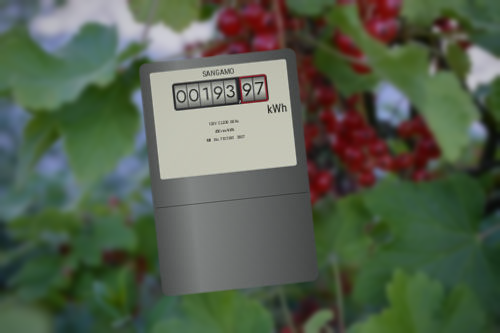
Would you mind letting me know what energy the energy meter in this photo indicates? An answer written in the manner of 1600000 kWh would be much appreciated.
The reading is 193.97 kWh
